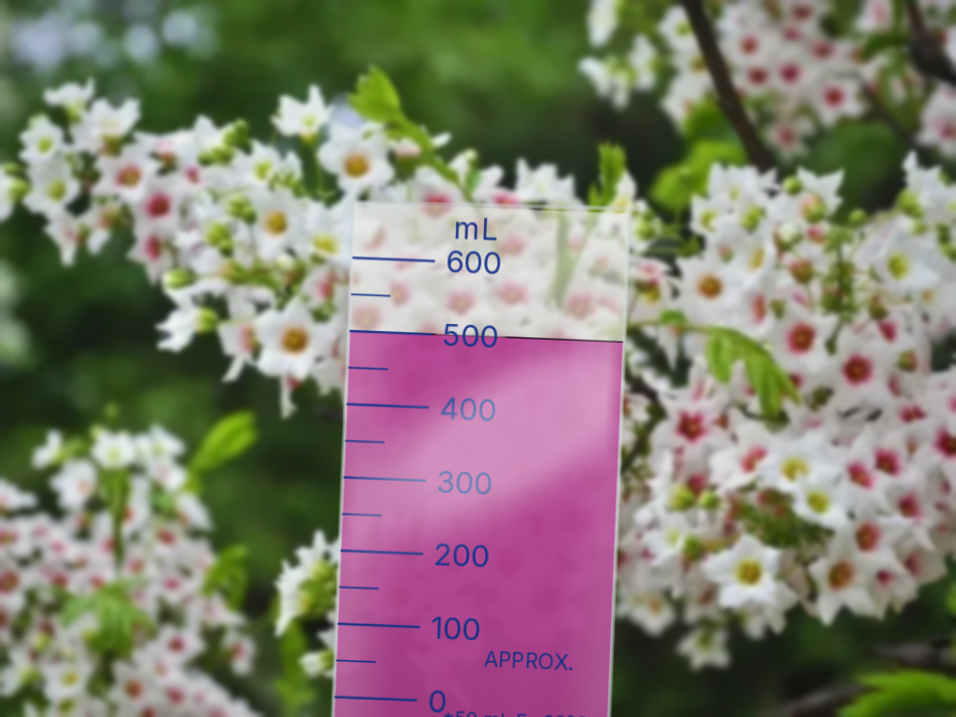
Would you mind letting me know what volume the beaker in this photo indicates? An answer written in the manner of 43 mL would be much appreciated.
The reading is 500 mL
